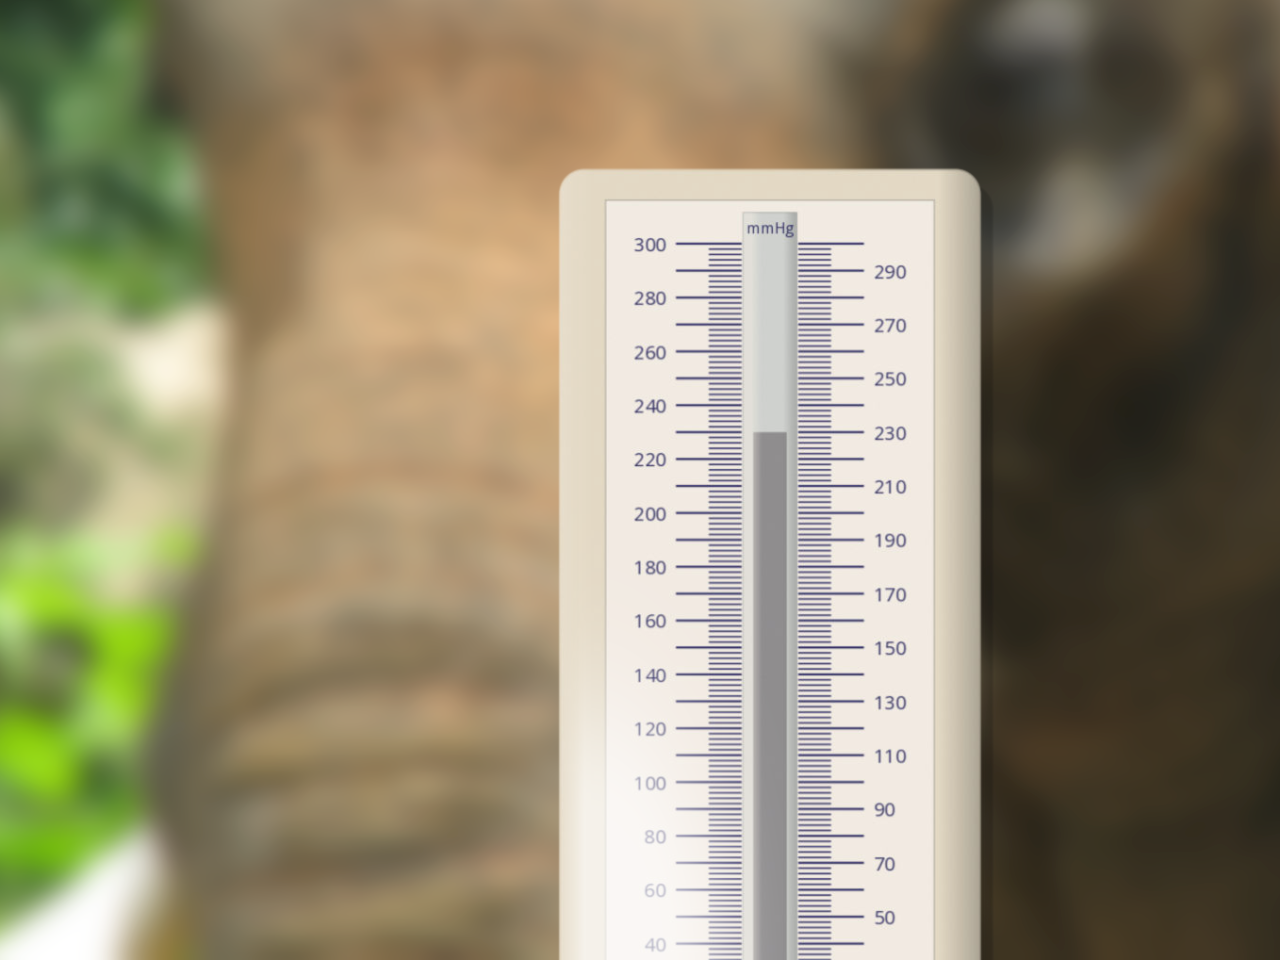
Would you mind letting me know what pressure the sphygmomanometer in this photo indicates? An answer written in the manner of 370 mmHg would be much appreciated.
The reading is 230 mmHg
